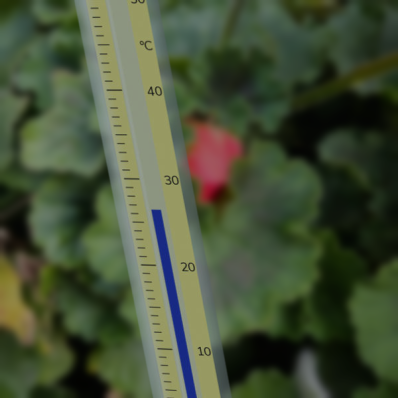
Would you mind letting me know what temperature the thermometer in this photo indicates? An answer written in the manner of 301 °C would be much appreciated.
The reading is 26.5 °C
